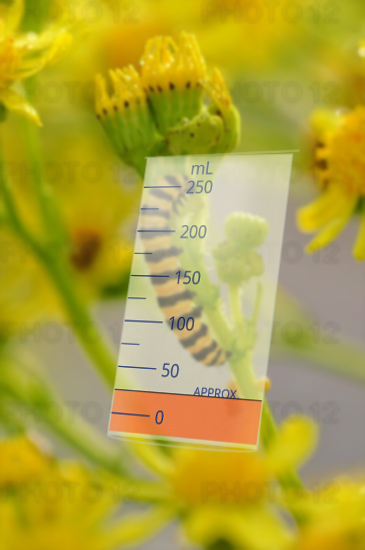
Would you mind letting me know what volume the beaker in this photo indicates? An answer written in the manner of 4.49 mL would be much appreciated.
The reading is 25 mL
